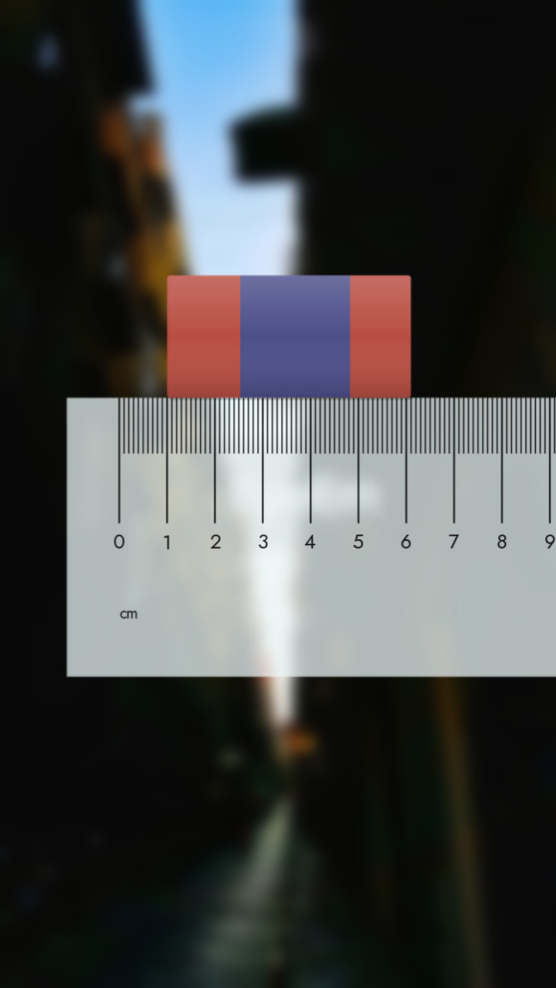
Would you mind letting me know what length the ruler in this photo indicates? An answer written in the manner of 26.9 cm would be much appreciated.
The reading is 5.1 cm
